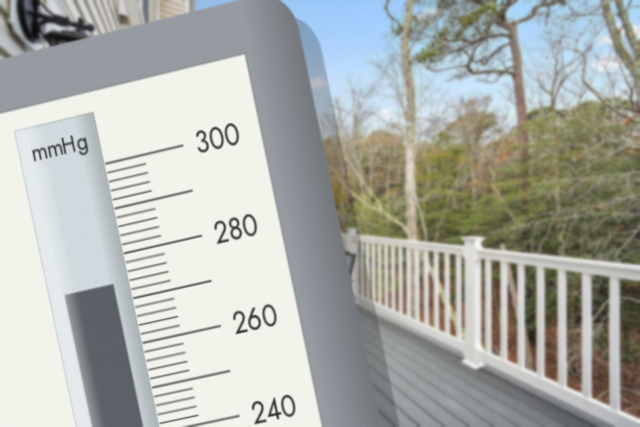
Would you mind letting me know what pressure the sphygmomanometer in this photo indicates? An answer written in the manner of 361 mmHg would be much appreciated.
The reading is 274 mmHg
